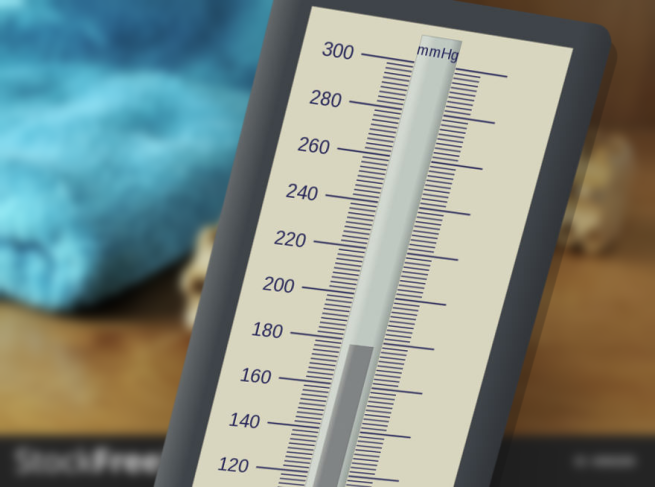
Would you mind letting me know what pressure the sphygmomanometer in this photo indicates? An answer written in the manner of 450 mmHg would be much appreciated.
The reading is 178 mmHg
